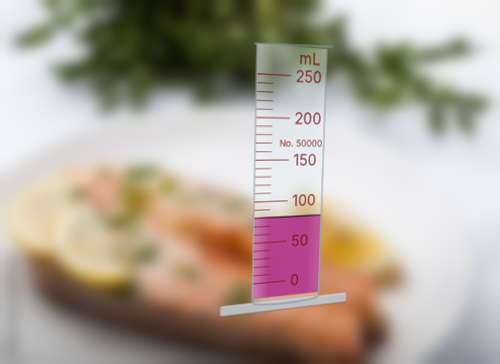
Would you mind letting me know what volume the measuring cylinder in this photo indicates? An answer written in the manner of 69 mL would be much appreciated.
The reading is 80 mL
